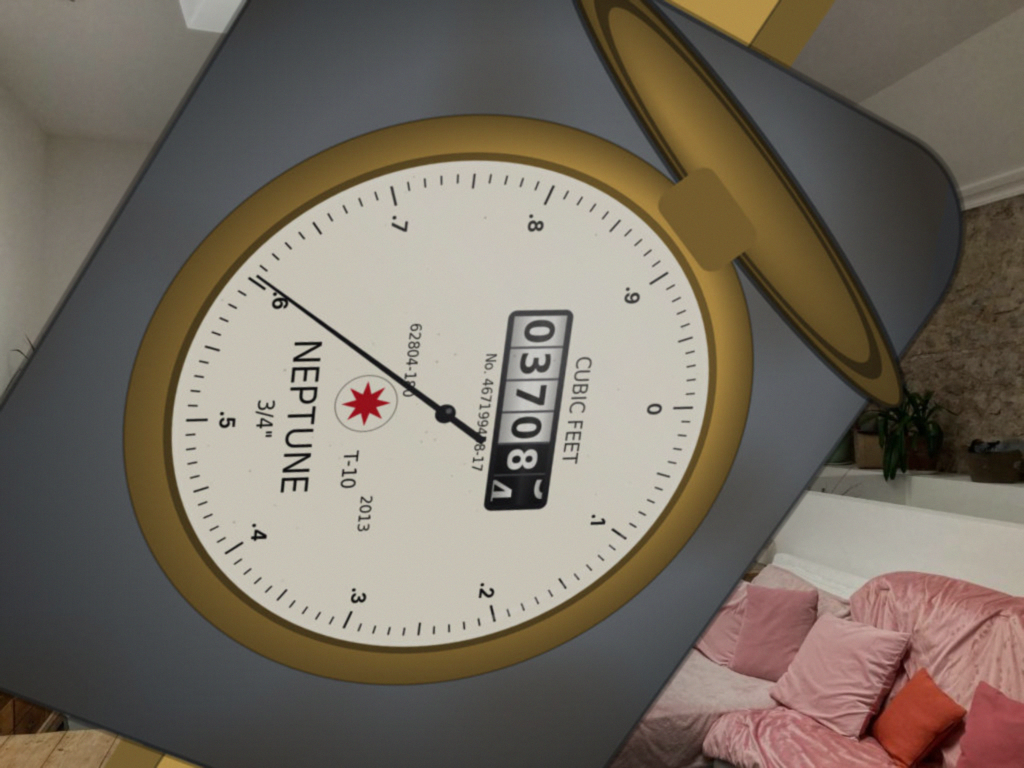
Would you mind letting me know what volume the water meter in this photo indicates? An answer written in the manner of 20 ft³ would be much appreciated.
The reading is 37083.60 ft³
